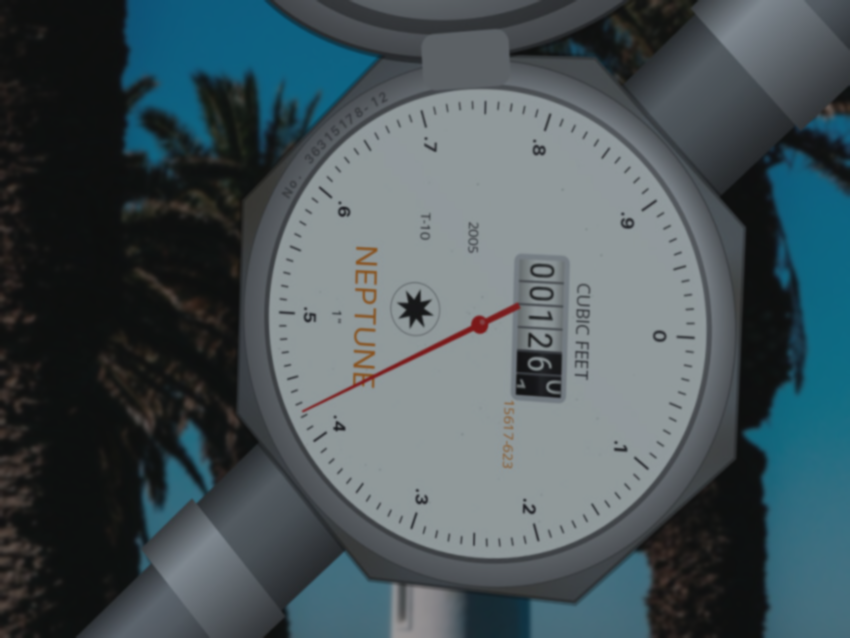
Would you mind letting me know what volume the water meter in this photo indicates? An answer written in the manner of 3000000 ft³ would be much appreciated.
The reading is 1260.42 ft³
